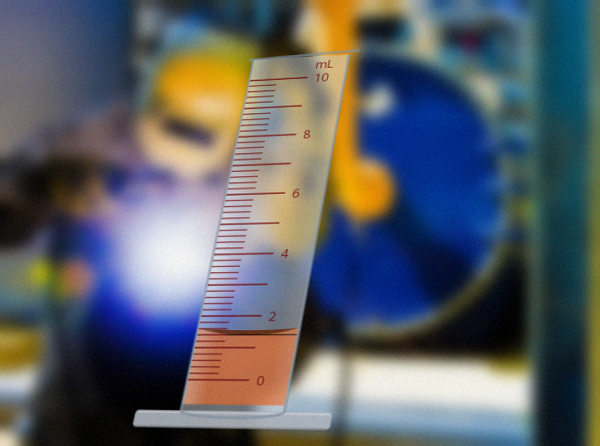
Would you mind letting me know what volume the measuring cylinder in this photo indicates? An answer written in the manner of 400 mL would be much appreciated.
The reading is 1.4 mL
